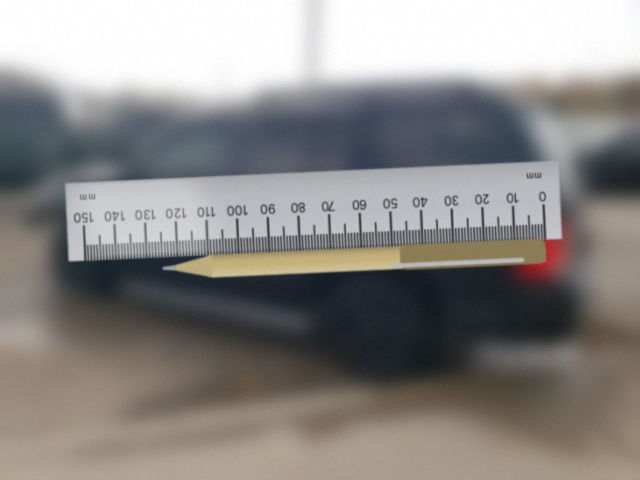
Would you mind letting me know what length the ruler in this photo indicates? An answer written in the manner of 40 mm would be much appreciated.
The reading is 125 mm
